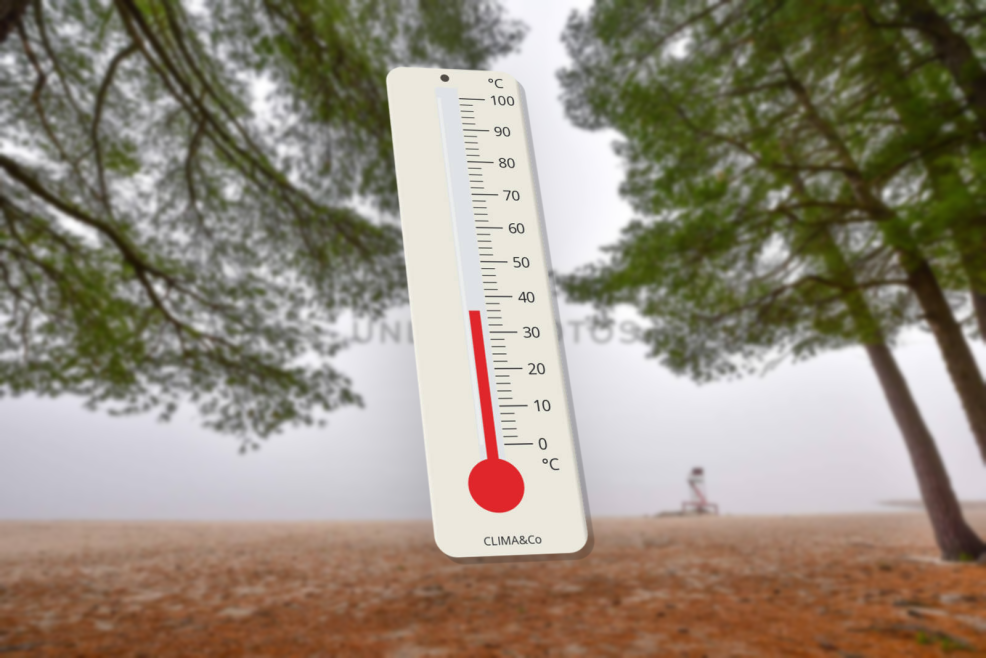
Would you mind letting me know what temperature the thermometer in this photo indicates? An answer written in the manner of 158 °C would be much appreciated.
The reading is 36 °C
